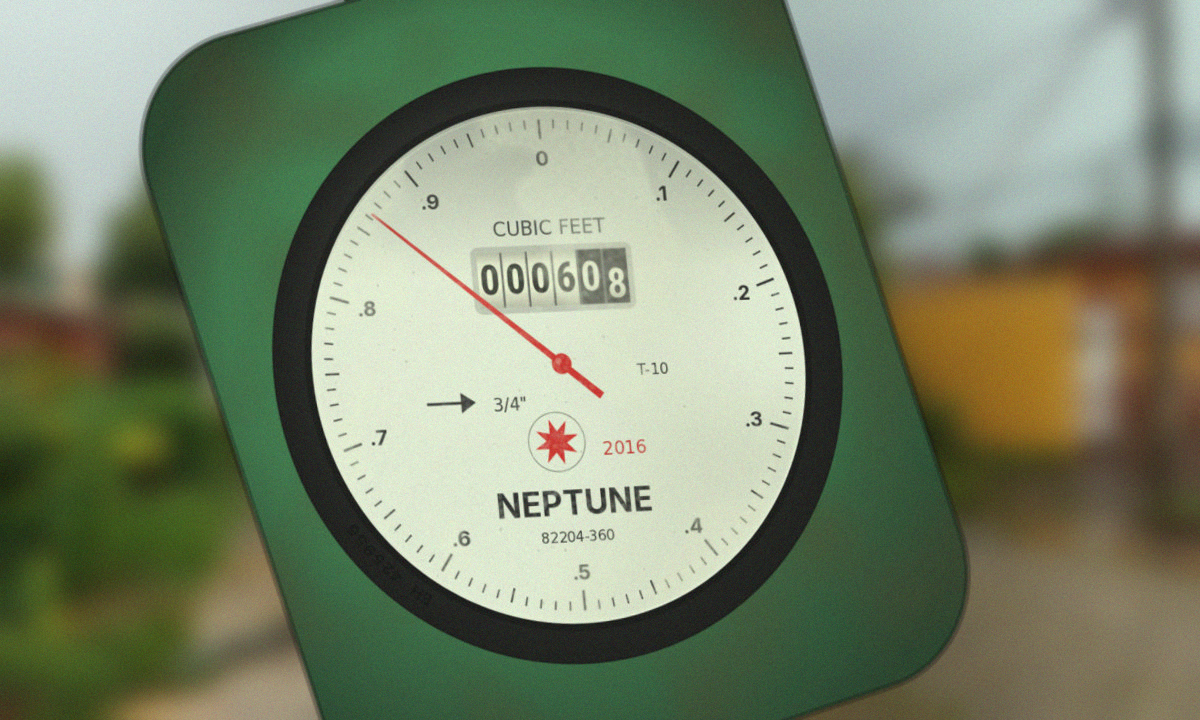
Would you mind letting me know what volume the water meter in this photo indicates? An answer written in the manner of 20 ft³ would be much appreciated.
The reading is 607.86 ft³
